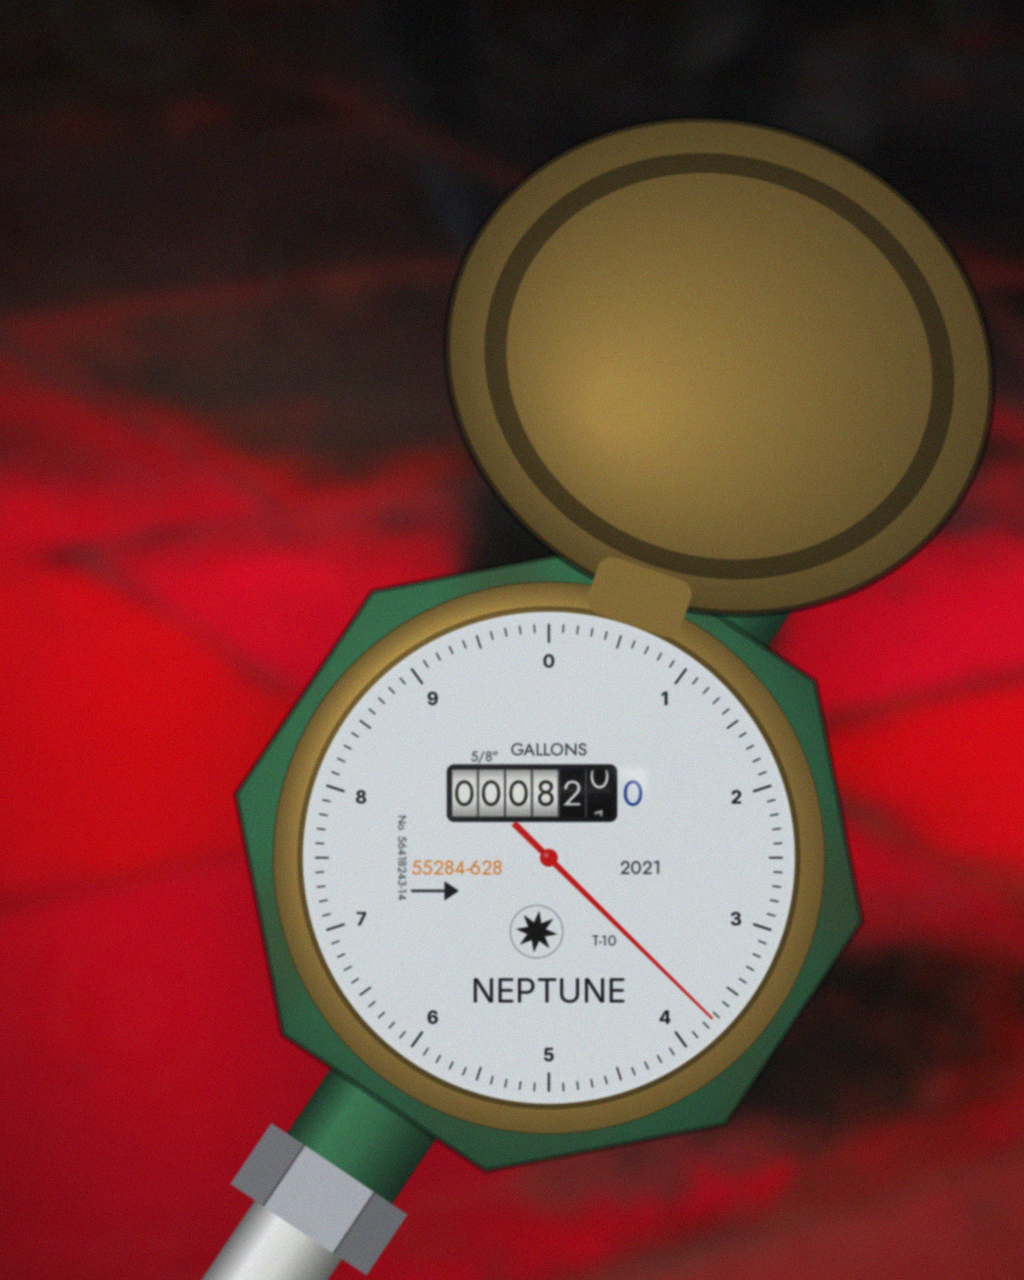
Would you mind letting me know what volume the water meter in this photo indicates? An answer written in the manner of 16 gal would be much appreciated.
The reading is 8203.7 gal
